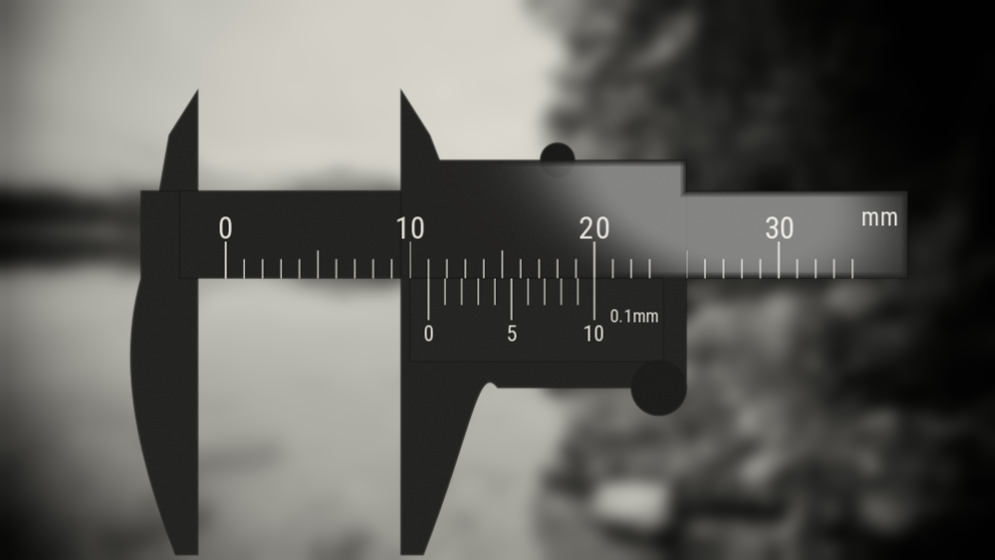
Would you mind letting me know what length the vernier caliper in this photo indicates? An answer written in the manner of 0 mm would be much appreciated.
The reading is 11.0 mm
